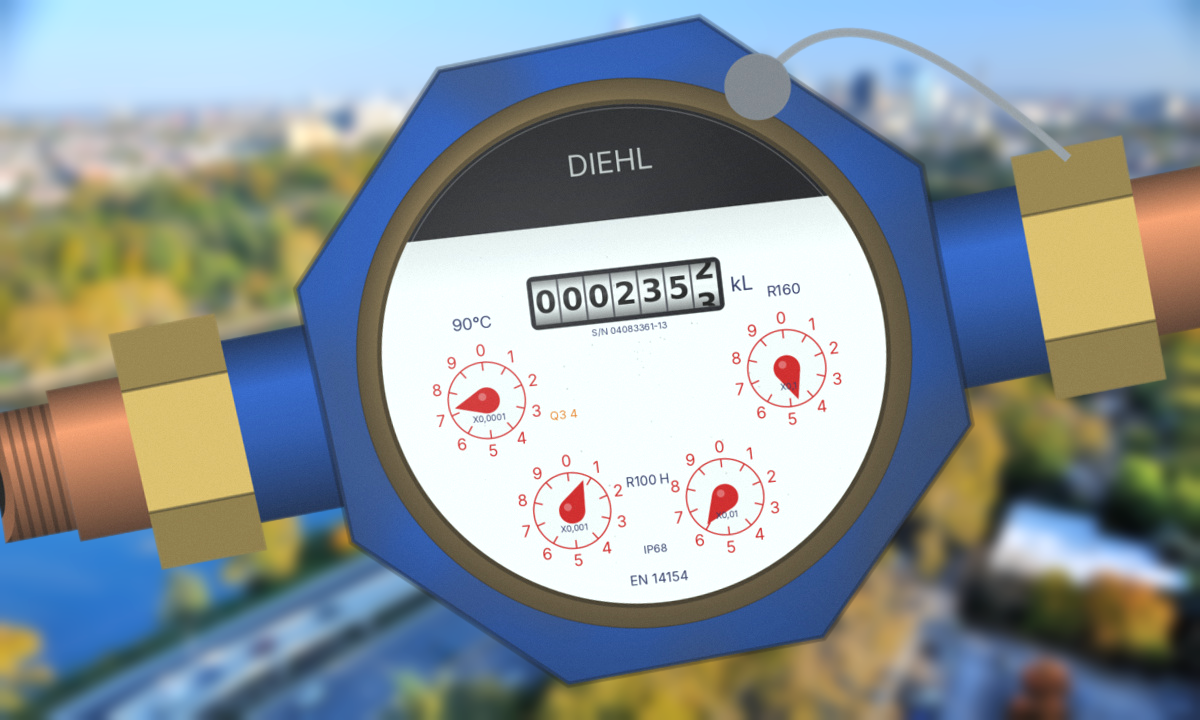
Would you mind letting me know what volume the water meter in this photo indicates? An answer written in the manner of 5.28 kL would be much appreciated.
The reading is 2352.4607 kL
